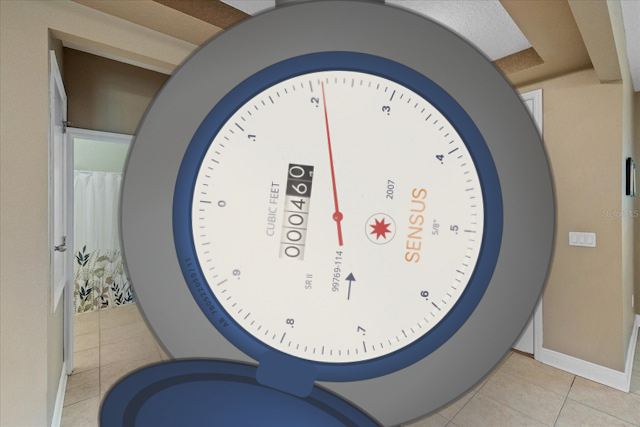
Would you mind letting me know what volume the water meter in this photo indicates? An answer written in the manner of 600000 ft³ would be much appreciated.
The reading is 460.21 ft³
